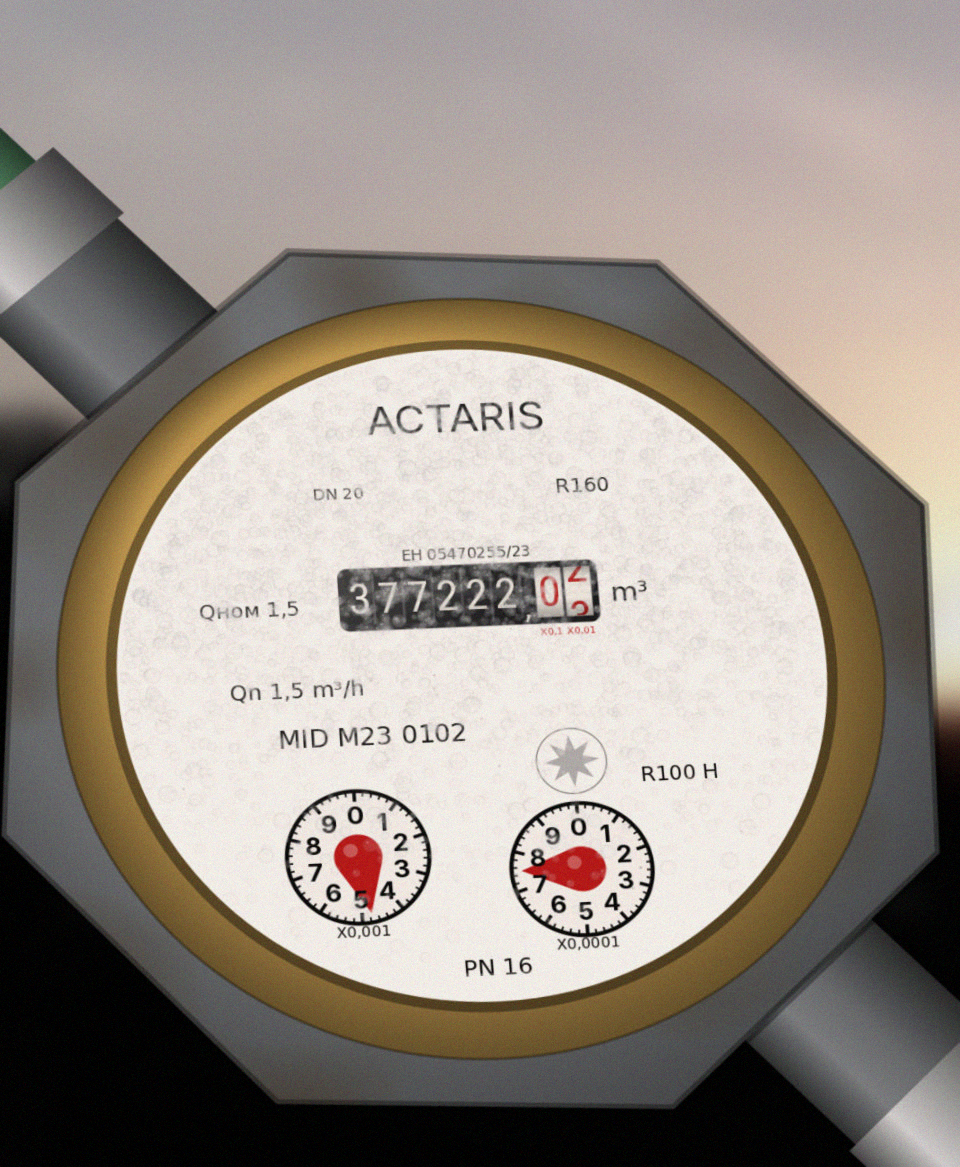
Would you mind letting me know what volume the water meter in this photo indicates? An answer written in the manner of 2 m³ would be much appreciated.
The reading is 377222.0247 m³
